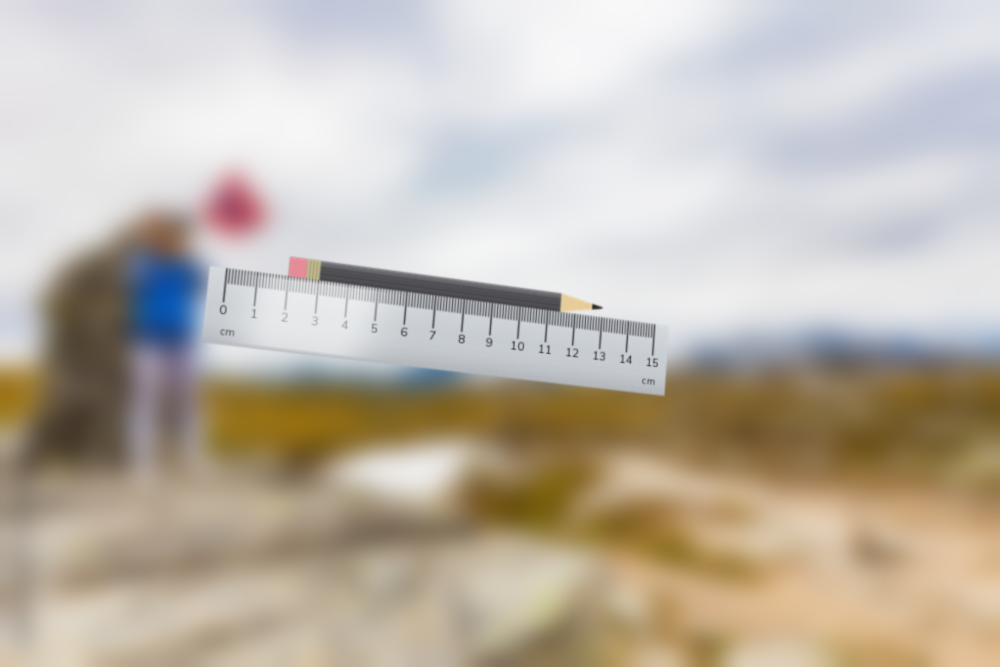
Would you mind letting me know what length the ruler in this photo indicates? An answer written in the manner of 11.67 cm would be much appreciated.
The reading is 11 cm
